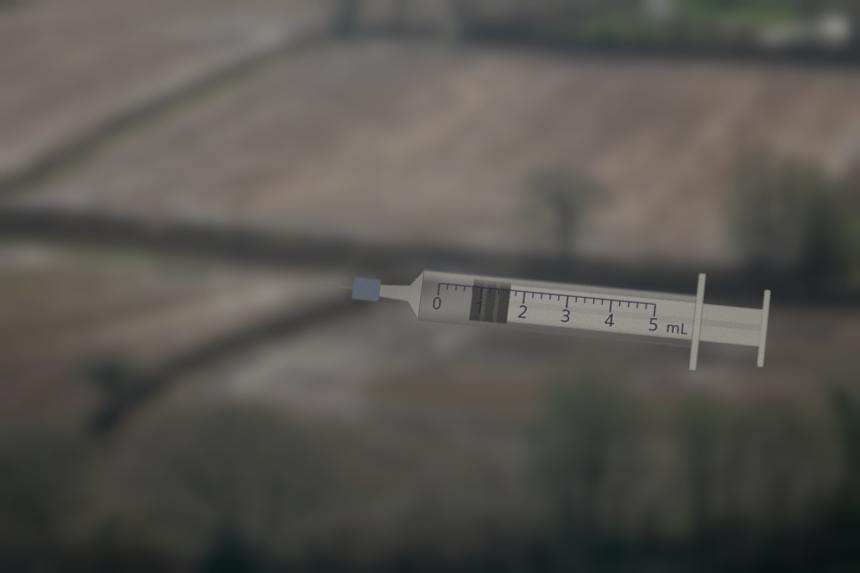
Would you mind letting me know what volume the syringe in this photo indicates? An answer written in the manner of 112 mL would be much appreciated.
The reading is 0.8 mL
